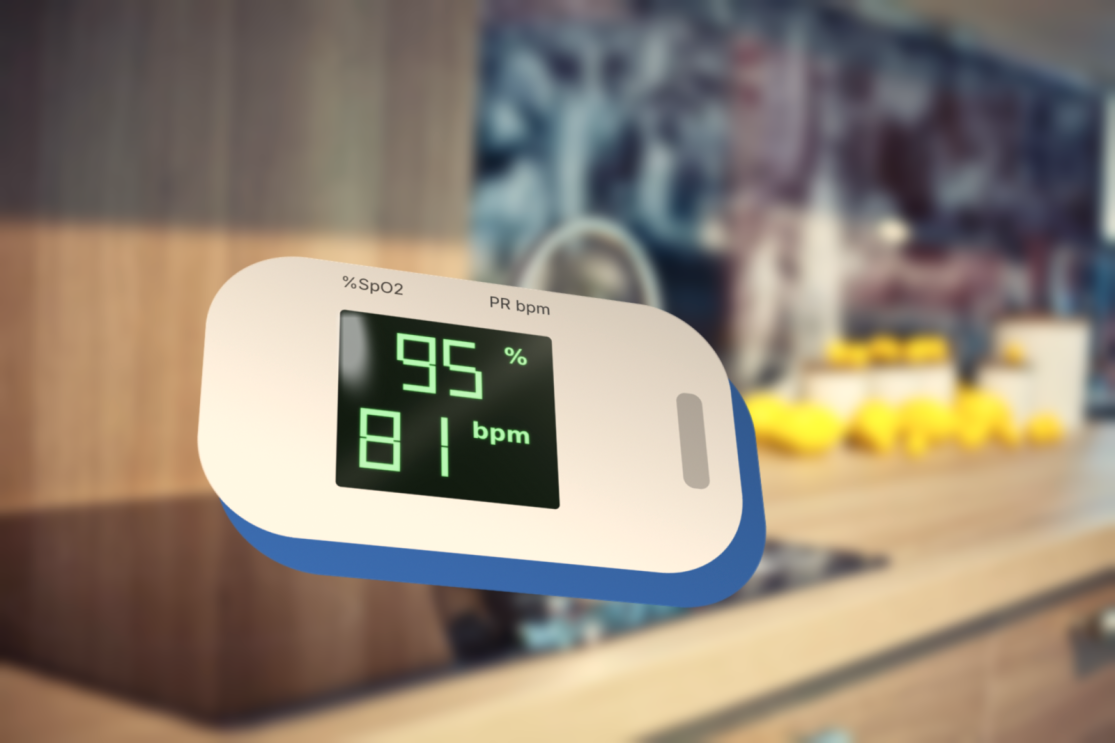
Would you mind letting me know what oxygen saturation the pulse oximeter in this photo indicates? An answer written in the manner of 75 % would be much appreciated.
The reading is 95 %
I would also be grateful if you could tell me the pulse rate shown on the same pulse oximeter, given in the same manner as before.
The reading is 81 bpm
